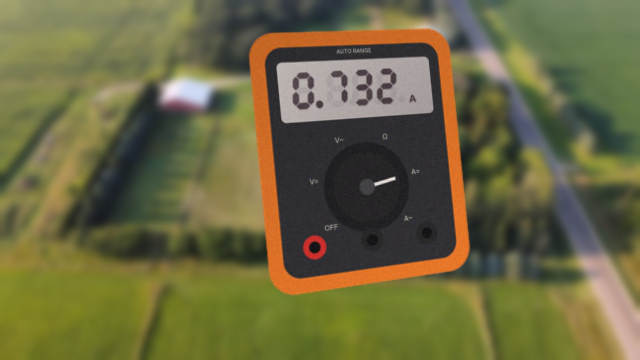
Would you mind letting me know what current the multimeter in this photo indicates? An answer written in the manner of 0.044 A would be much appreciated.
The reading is 0.732 A
